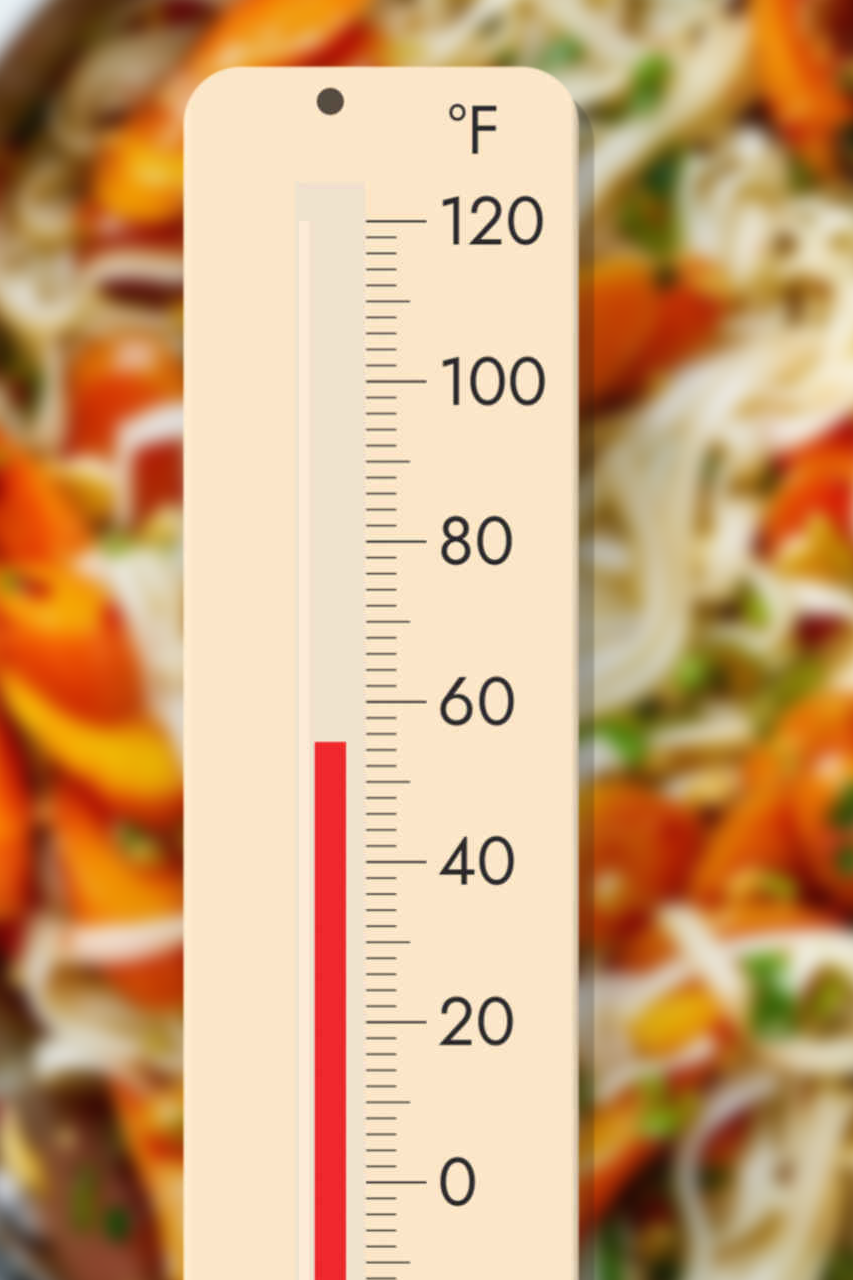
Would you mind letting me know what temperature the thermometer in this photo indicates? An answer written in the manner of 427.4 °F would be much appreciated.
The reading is 55 °F
